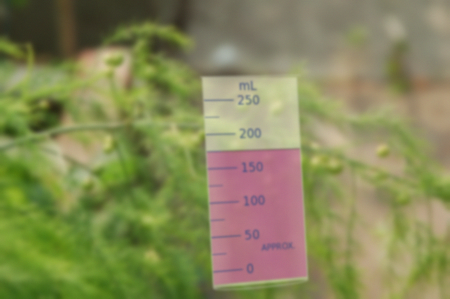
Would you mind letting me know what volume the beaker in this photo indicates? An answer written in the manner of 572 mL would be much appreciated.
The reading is 175 mL
